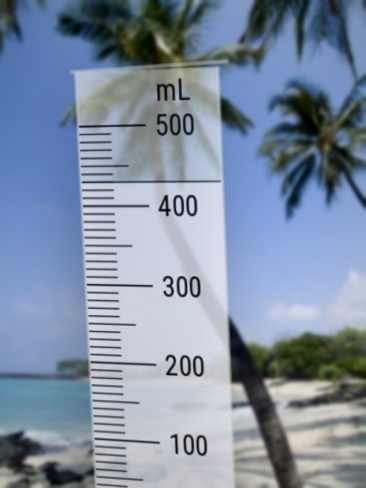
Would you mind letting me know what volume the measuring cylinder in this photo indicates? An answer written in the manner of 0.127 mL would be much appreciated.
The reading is 430 mL
